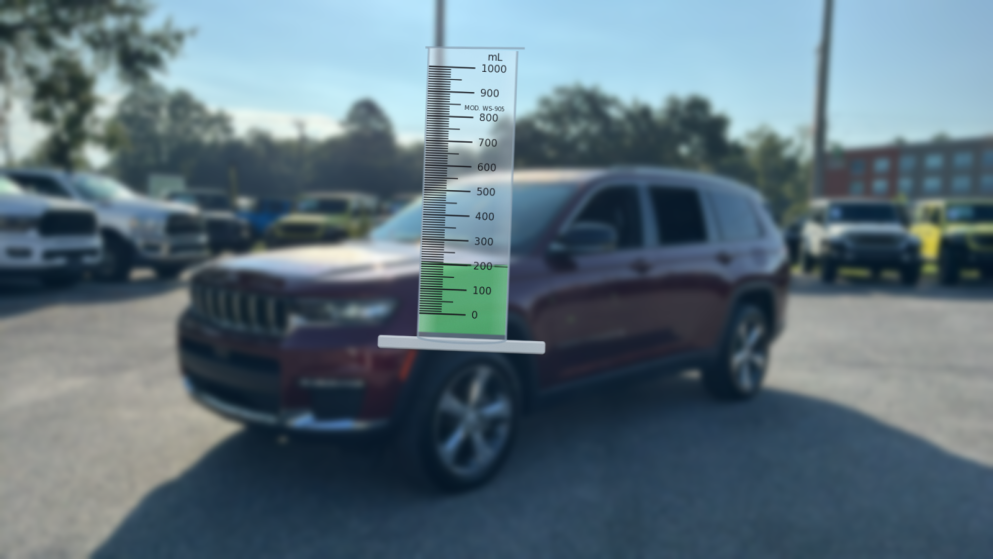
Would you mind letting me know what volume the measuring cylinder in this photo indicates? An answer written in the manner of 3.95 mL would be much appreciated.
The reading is 200 mL
